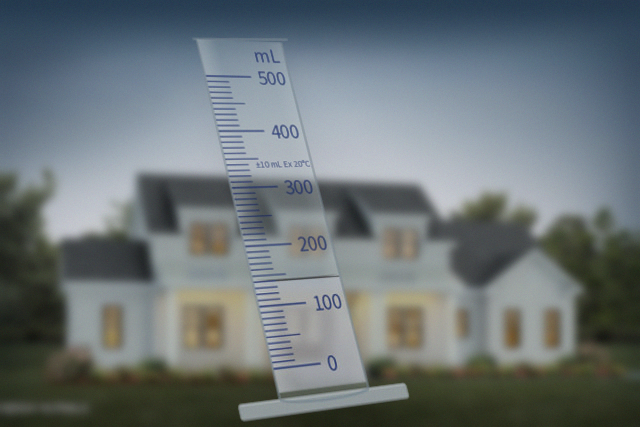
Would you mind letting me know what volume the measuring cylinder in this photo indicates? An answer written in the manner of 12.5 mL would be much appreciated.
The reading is 140 mL
